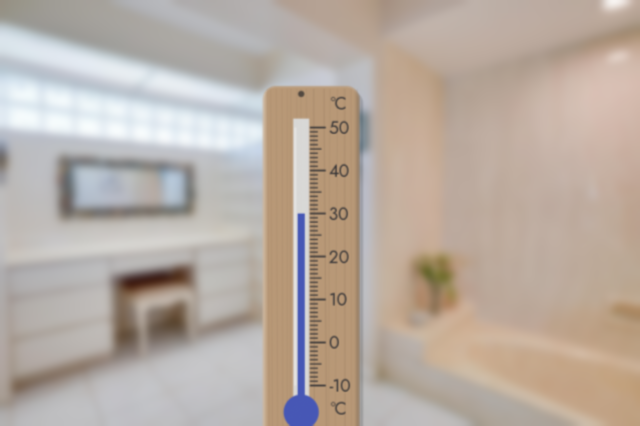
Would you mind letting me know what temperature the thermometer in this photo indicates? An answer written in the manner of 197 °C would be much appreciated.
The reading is 30 °C
